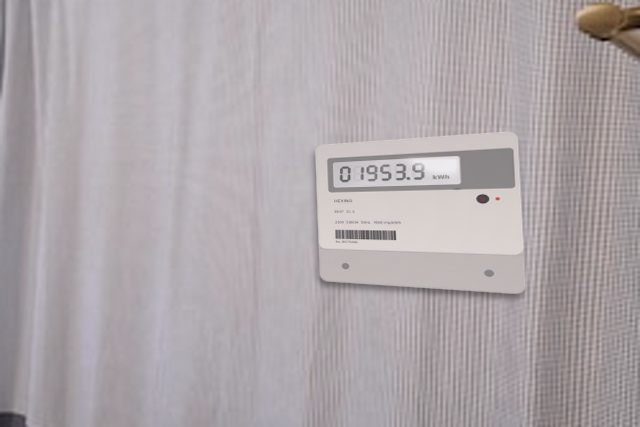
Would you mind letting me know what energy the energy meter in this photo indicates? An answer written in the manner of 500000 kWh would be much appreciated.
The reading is 1953.9 kWh
